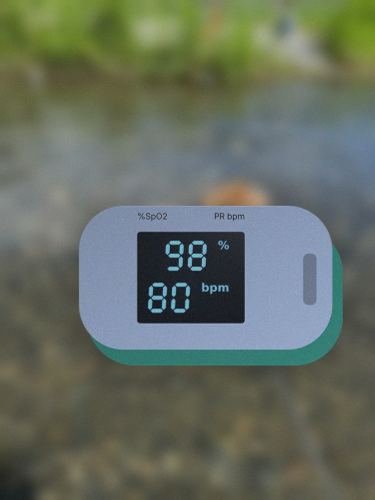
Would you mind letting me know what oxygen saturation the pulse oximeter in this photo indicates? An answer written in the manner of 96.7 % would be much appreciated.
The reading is 98 %
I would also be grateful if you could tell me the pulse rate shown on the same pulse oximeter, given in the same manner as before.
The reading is 80 bpm
